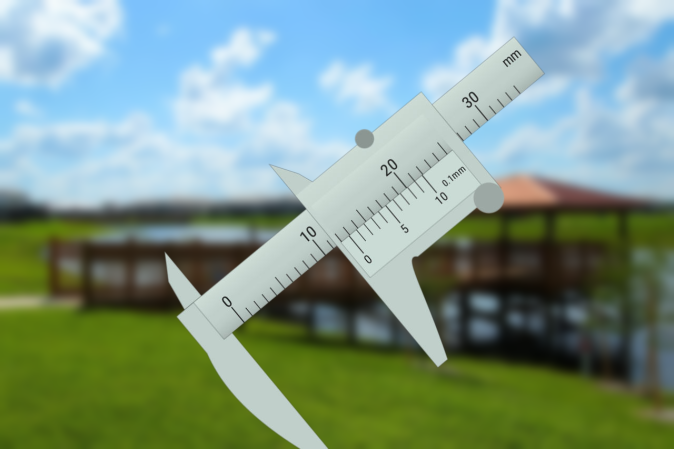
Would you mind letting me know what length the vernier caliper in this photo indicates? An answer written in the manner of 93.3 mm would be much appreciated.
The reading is 12.9 mm
